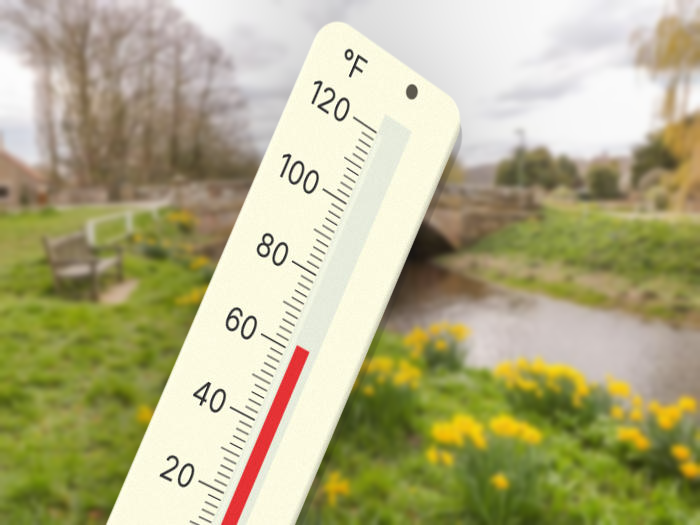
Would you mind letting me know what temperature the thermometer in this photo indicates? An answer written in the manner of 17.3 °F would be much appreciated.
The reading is 62 °F
